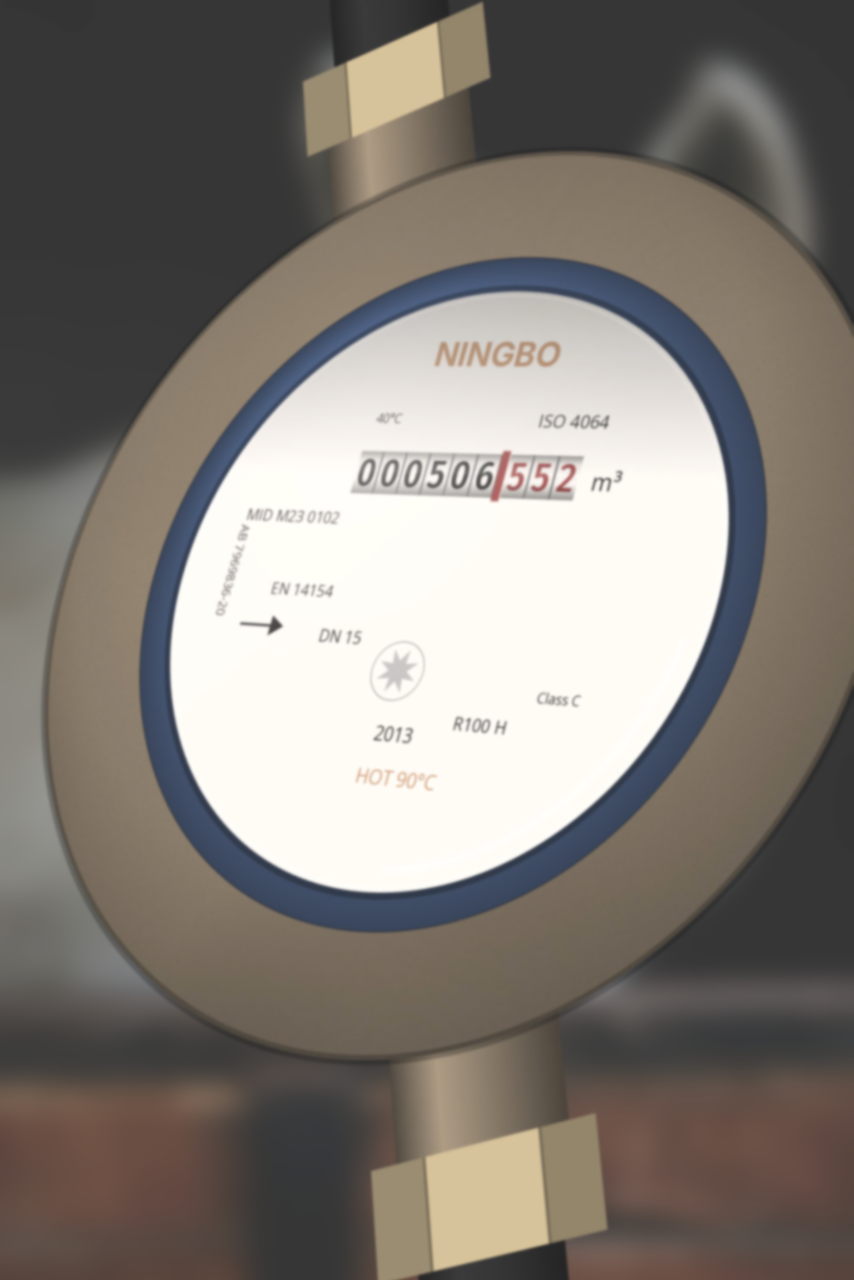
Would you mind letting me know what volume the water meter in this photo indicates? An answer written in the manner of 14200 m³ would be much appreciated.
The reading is 506.552 m³
